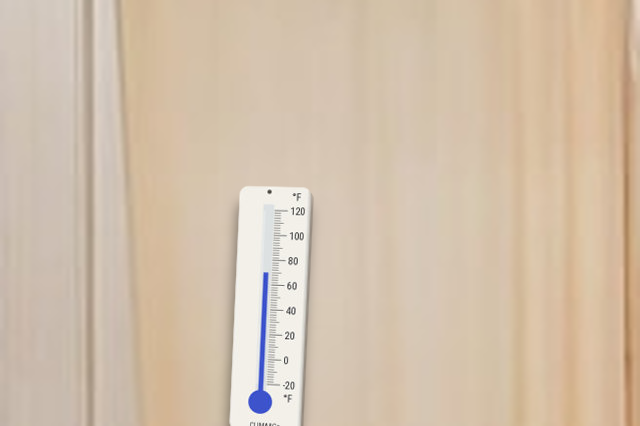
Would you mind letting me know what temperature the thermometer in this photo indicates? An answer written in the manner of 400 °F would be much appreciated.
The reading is 70 °F
